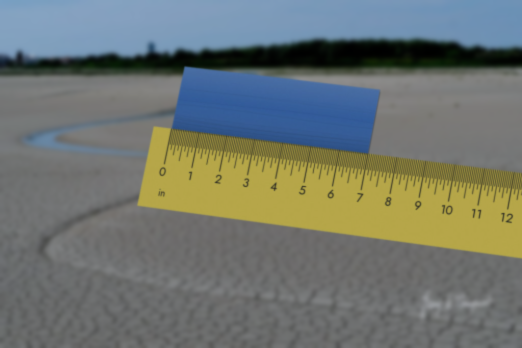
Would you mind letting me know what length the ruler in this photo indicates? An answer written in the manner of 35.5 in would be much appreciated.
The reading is 7 in
